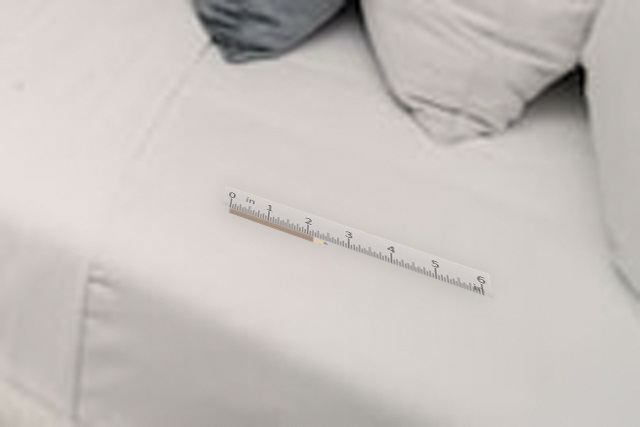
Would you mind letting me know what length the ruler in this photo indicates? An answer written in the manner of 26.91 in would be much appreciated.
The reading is 2.5 in
